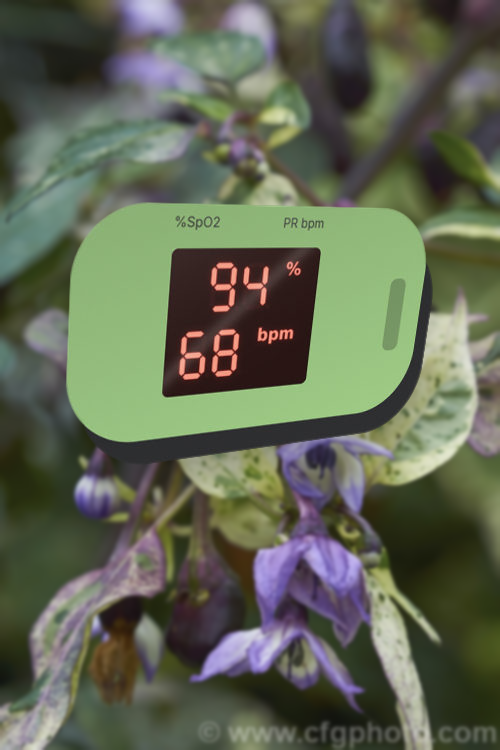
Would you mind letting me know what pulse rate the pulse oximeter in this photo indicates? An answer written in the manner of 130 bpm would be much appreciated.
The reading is 68 bpm
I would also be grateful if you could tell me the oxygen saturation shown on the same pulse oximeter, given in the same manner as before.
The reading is 94 %
